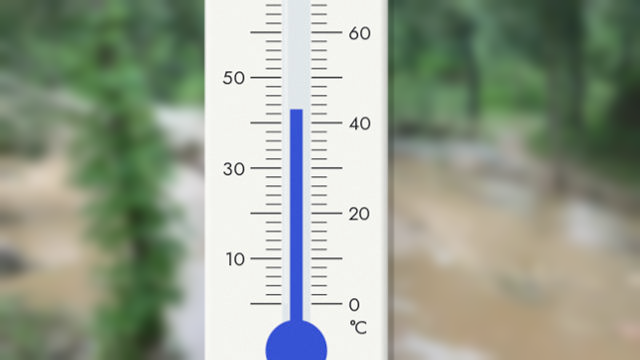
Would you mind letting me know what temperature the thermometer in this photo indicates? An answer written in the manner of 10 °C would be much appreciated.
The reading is 43 °C
